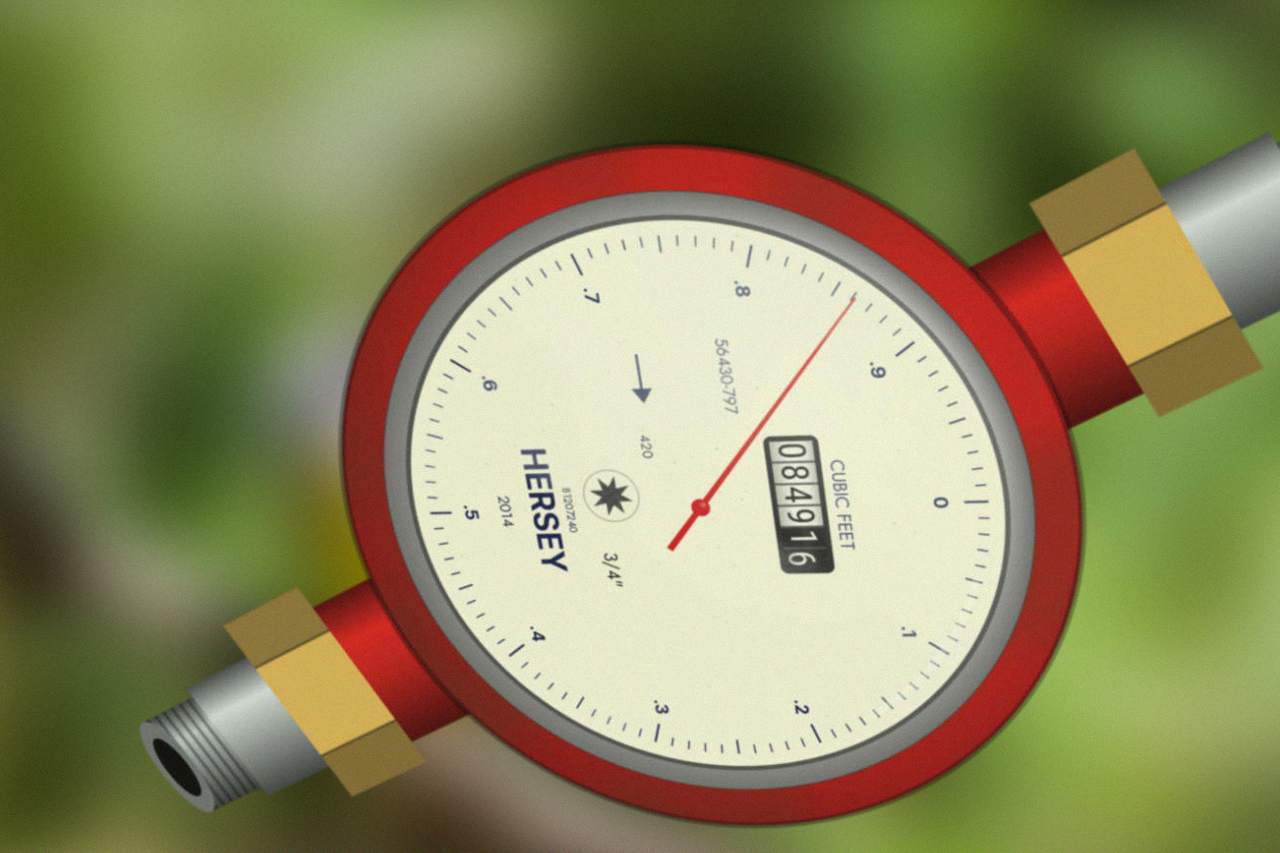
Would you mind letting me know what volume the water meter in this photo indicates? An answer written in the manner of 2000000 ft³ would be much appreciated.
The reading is 84915.86 ft³
